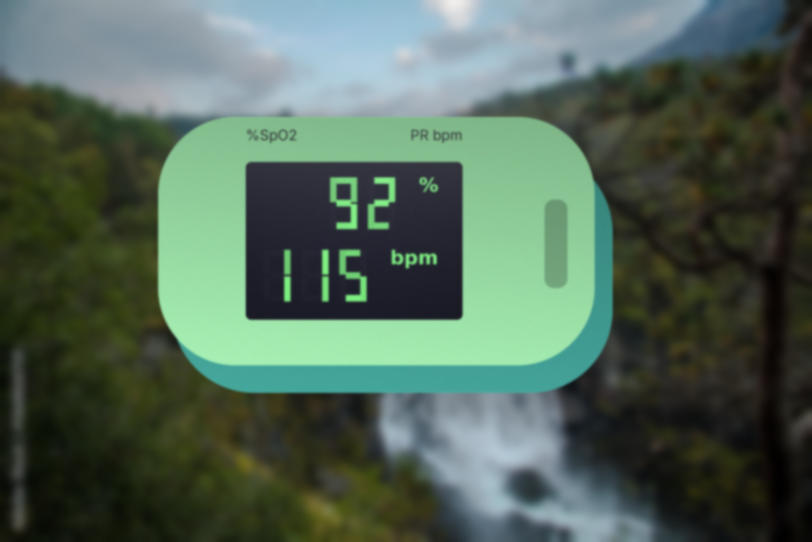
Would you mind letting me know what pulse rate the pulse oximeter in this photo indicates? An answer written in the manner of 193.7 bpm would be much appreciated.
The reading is 115 bpm
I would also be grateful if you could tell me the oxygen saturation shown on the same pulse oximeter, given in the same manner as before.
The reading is 92 %
